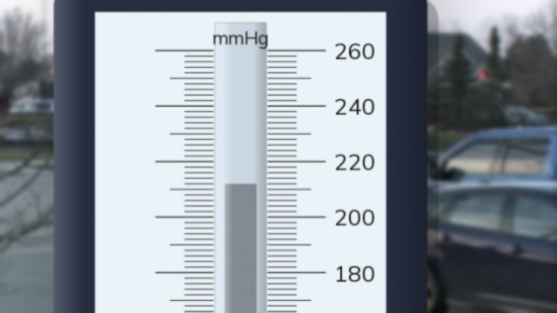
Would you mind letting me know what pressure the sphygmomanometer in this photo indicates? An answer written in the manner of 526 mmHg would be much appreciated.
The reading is 212 mmHg
